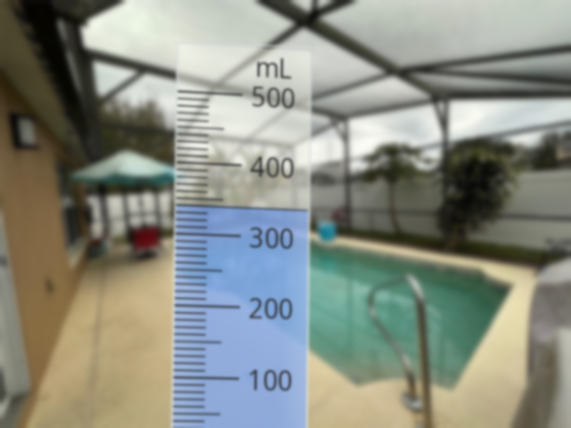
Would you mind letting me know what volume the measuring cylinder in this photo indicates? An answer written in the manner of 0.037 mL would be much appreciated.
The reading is 340 mL
